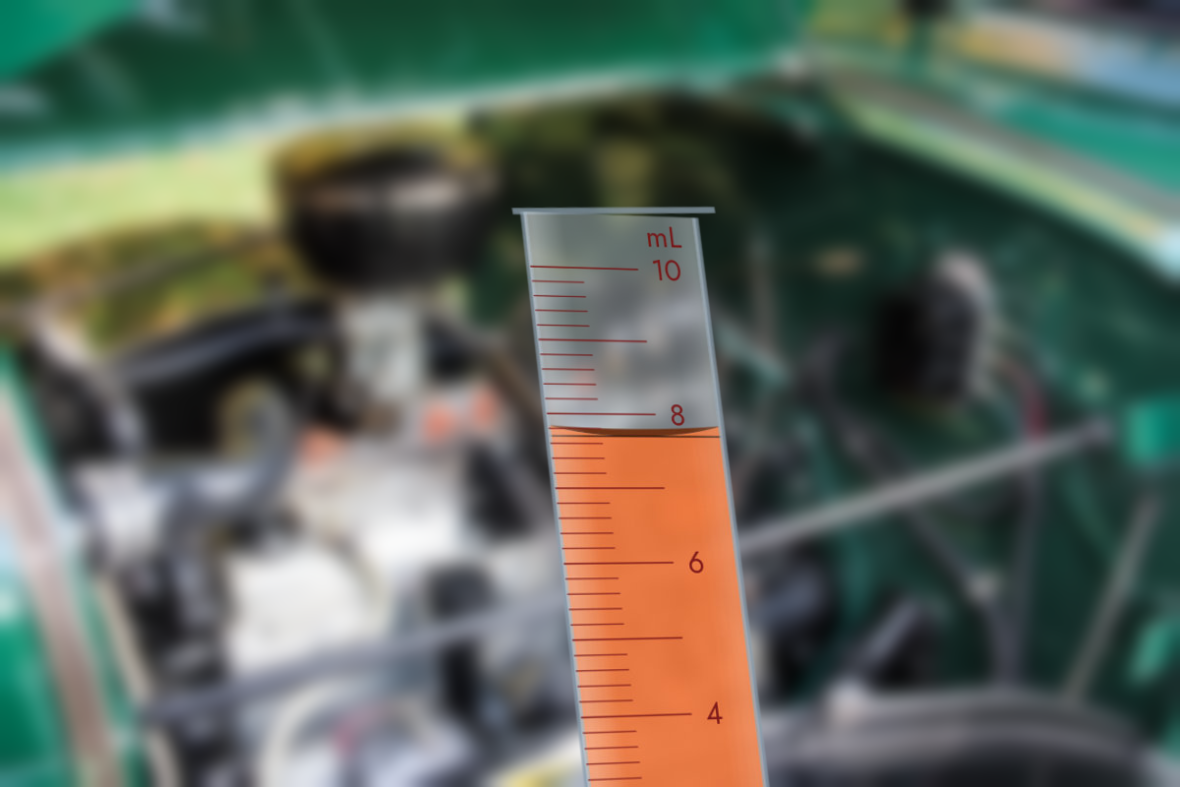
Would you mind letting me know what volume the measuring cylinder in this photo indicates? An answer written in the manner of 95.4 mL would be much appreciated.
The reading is 7.7 mL
